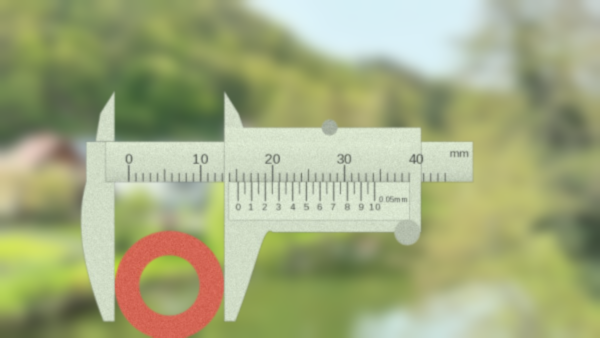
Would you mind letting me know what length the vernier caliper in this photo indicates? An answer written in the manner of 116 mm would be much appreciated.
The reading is 15.2 mm
